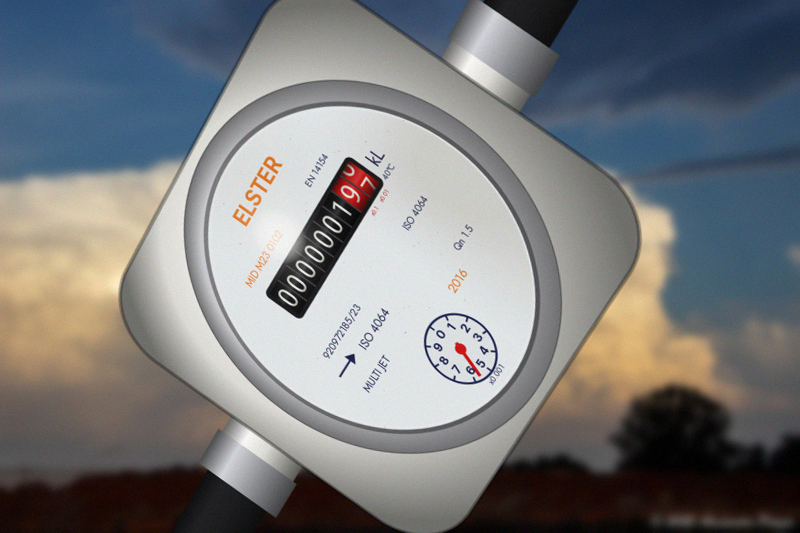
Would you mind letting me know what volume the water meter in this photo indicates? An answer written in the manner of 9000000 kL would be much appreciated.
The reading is 1.965 kL
